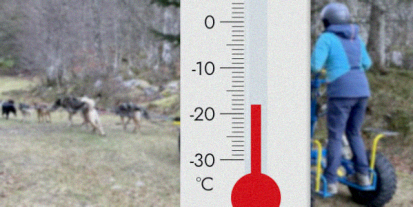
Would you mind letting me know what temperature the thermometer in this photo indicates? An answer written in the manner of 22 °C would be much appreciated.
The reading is -18 °C
